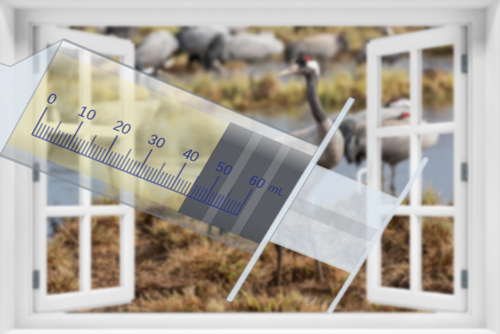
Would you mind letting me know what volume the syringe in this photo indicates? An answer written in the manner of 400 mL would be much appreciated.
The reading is 45 mL
